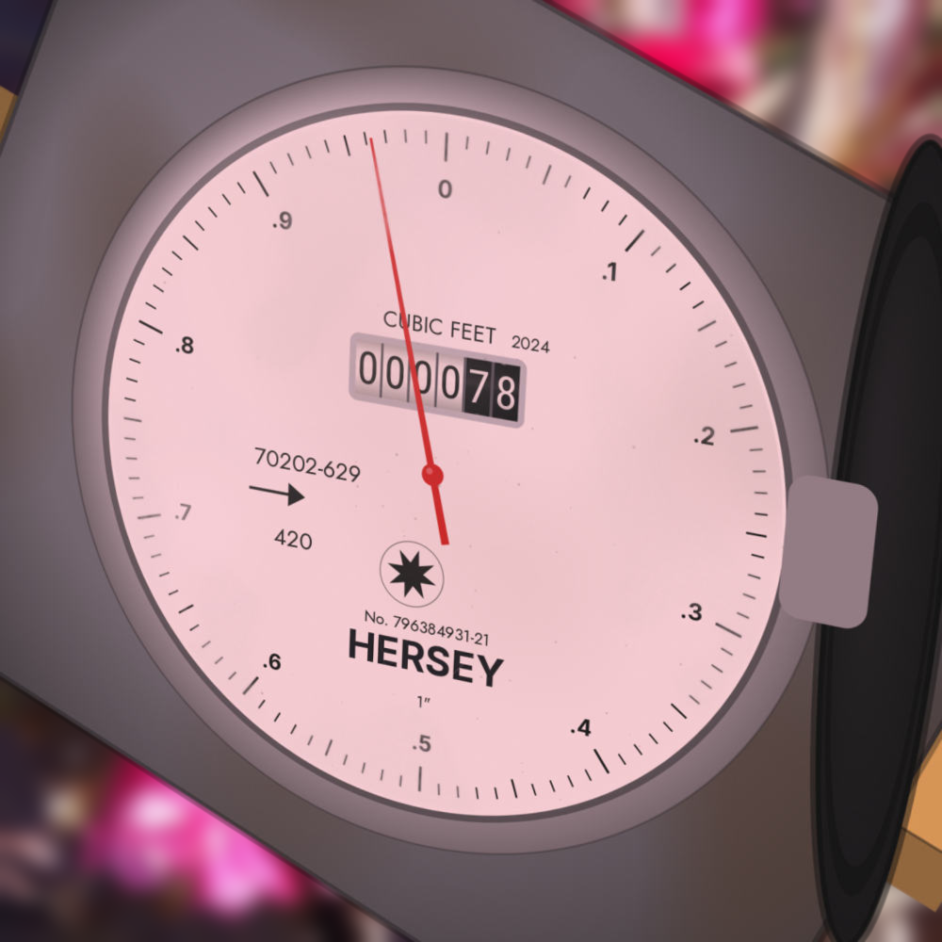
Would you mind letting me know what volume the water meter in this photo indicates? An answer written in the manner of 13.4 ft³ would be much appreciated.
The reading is 77.96 ft³
